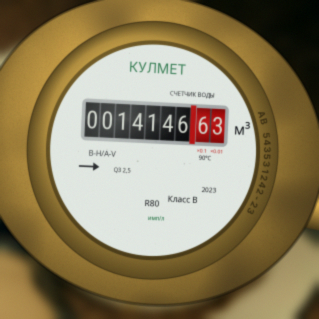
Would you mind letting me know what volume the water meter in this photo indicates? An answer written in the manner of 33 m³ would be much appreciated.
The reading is 14146.63 m³
